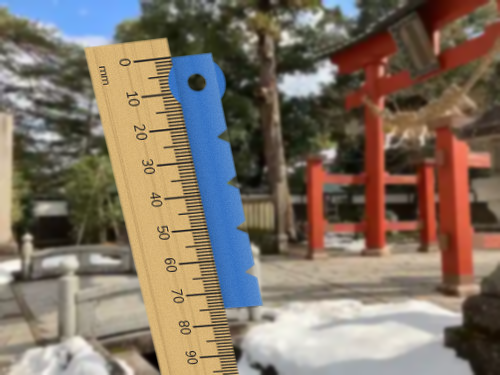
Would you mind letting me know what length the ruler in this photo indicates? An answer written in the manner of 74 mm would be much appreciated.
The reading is 75 mm
